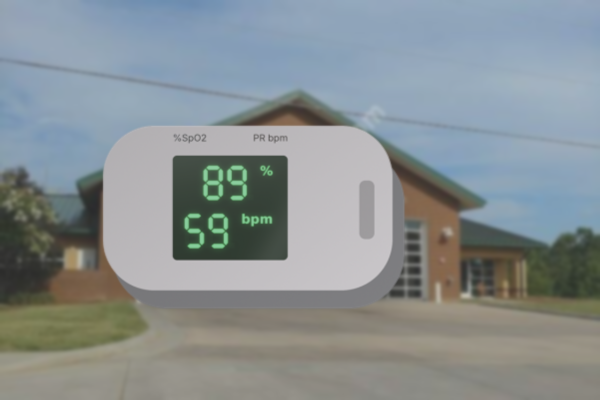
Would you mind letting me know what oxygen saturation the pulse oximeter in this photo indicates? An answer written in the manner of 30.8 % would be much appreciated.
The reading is 89 %
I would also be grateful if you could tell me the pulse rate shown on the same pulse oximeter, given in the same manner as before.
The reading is 59 bpm
